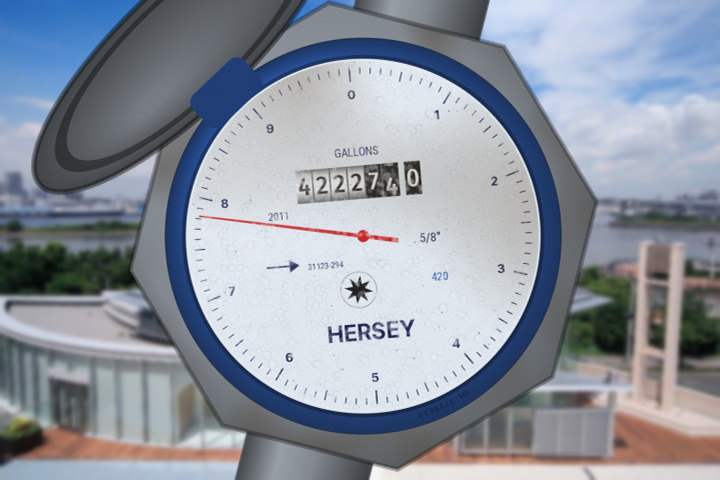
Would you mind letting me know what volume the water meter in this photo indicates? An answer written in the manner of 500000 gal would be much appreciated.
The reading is 4222737.8 gal
